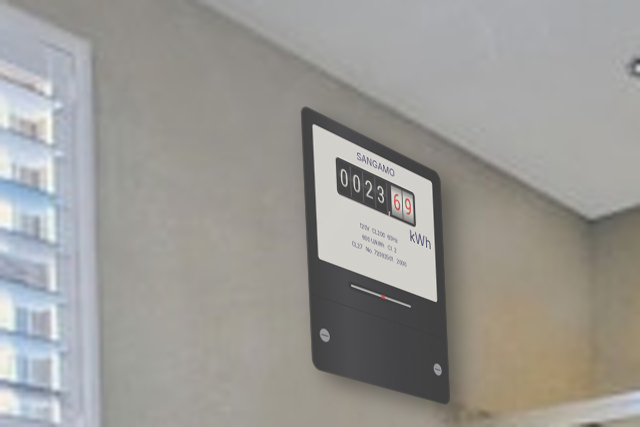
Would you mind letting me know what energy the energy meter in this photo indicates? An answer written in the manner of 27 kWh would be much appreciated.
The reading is 23.69 kWh
